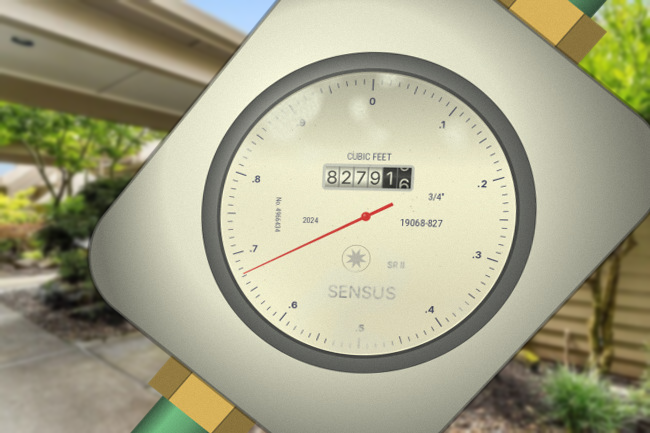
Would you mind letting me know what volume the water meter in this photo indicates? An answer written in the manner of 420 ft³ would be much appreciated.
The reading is 827915.67 ft³
